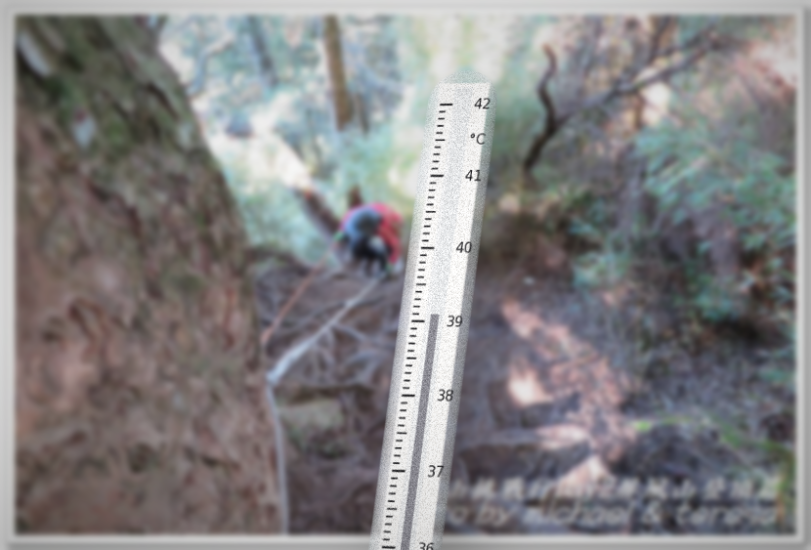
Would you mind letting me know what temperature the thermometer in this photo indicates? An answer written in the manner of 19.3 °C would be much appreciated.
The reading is 39.1 °C
